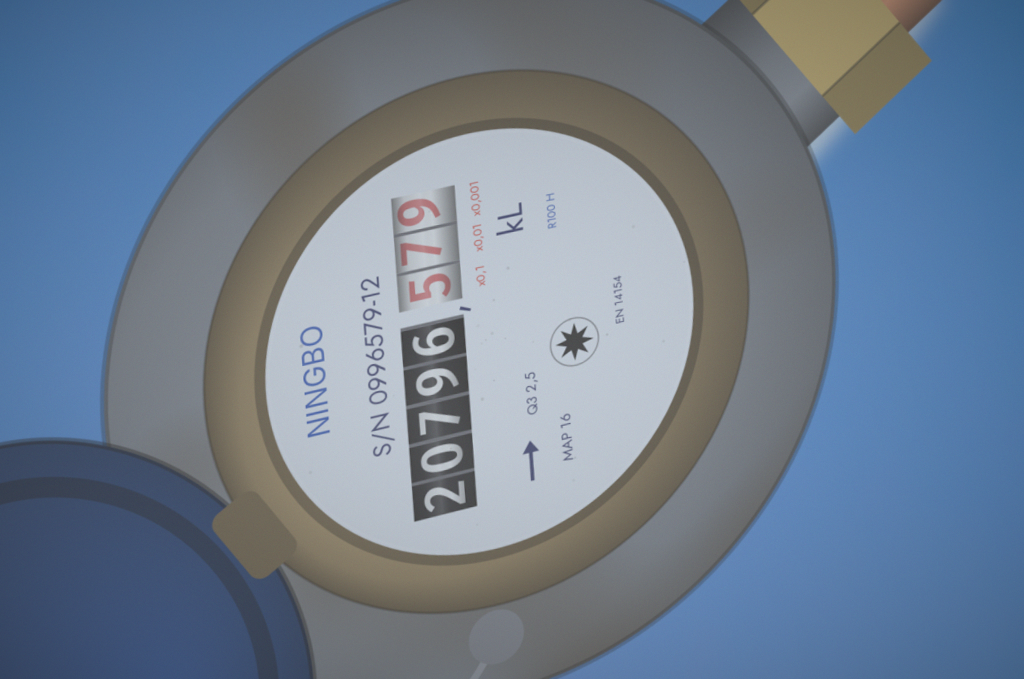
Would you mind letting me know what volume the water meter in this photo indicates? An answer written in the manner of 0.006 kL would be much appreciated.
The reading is 20796.579 kL
